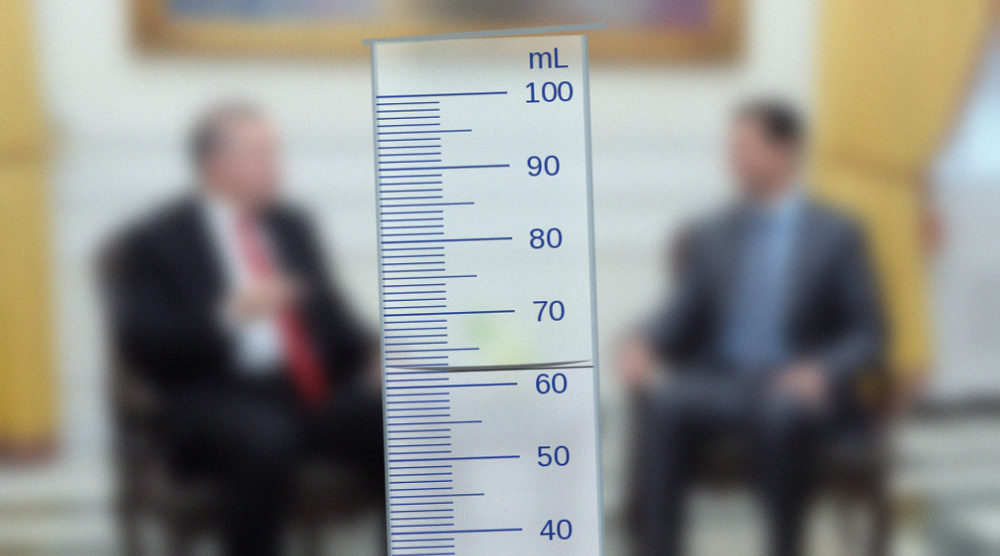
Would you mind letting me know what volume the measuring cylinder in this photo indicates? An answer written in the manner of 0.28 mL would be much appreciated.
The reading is 62 mL
